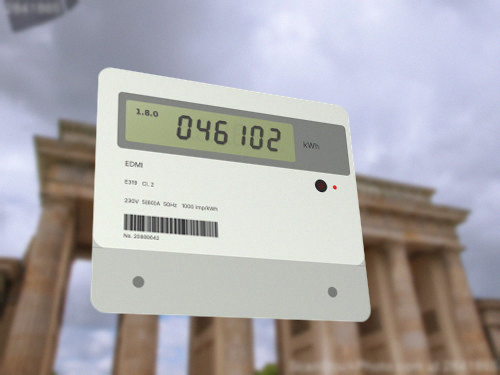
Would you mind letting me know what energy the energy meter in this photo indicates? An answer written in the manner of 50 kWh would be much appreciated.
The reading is 46102 kWh
